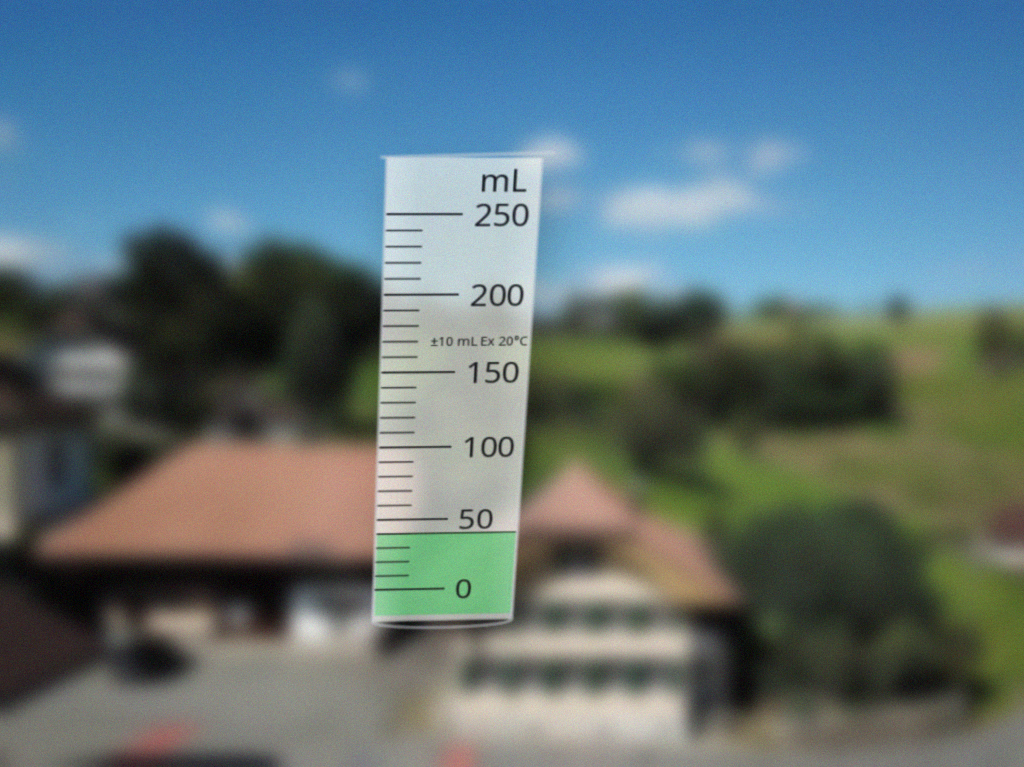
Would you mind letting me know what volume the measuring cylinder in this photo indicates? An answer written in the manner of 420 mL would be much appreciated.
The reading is 40 mL
